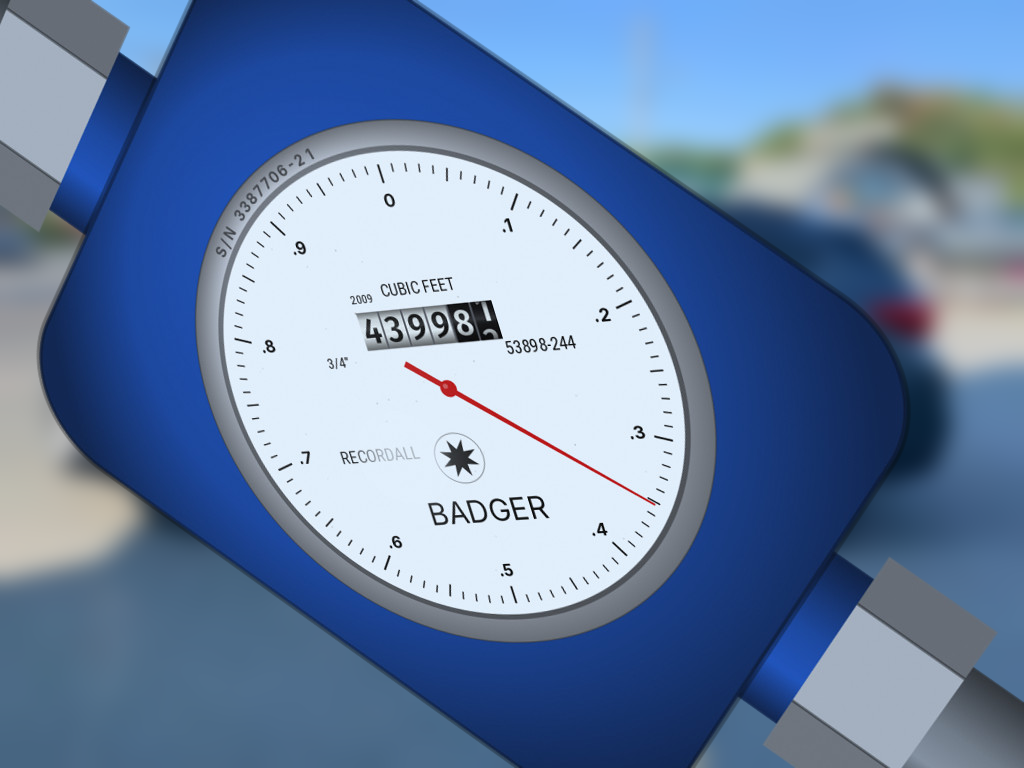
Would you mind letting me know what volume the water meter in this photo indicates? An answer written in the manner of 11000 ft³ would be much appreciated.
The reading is 439981.35 ft³
